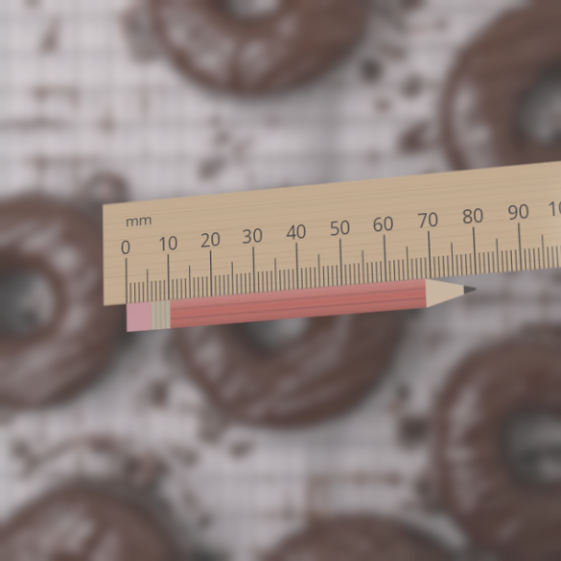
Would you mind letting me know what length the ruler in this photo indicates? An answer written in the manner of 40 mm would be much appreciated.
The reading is 80 mm
